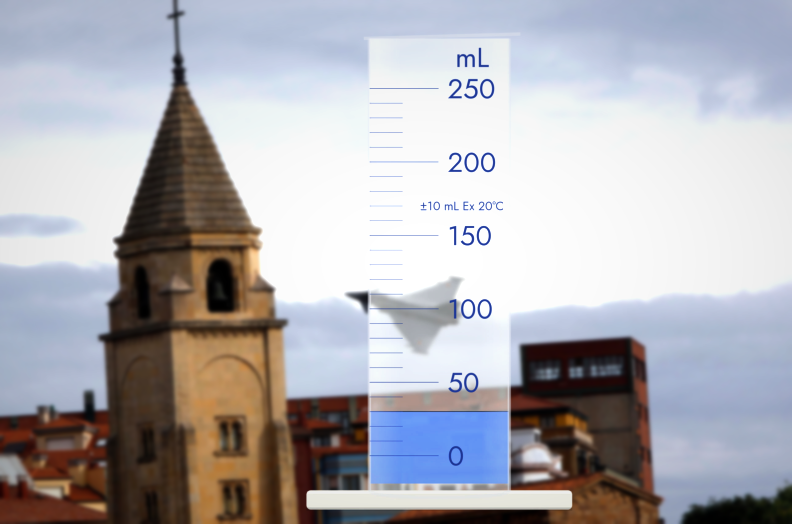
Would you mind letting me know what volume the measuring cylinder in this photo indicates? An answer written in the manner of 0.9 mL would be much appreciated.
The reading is 30 mL
